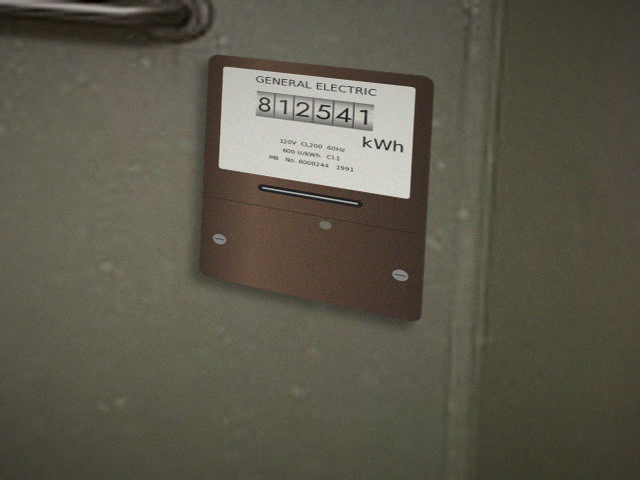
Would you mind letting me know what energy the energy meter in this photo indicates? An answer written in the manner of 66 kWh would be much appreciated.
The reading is 812541 kWh
